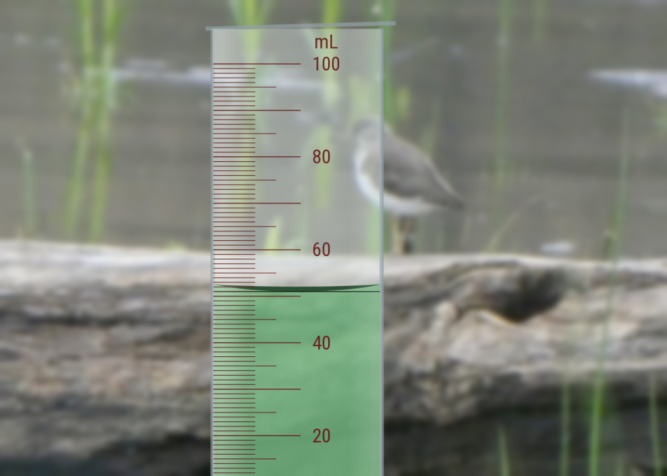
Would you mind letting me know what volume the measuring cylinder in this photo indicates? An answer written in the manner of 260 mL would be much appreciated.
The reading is 51 mL
